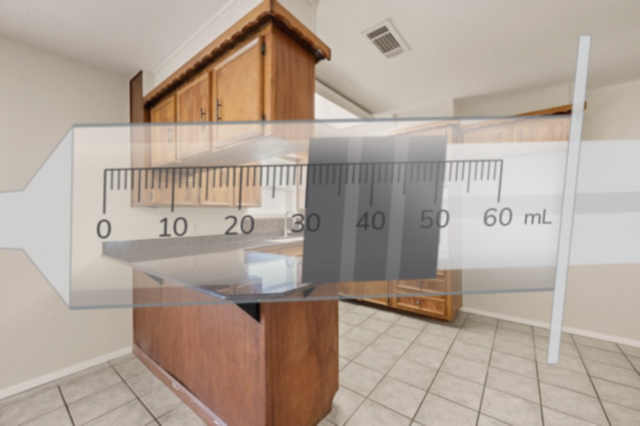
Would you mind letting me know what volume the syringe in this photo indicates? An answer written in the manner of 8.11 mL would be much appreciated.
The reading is 30 mL
